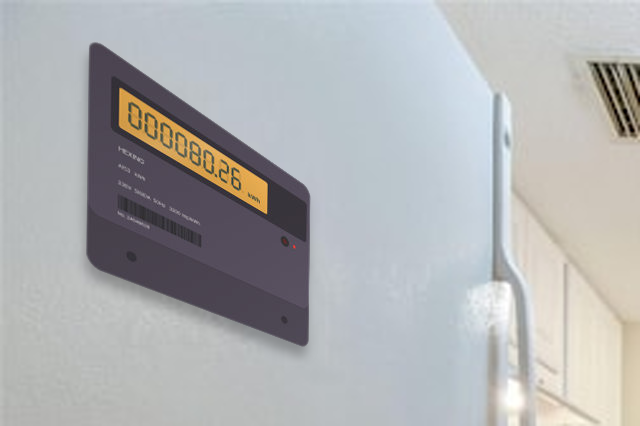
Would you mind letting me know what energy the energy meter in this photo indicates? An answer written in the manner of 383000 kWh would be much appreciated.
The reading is 80.26 kWh
